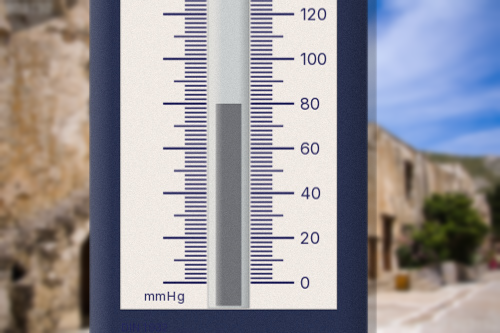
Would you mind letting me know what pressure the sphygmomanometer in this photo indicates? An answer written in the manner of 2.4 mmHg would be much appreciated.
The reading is 80 mmHg
